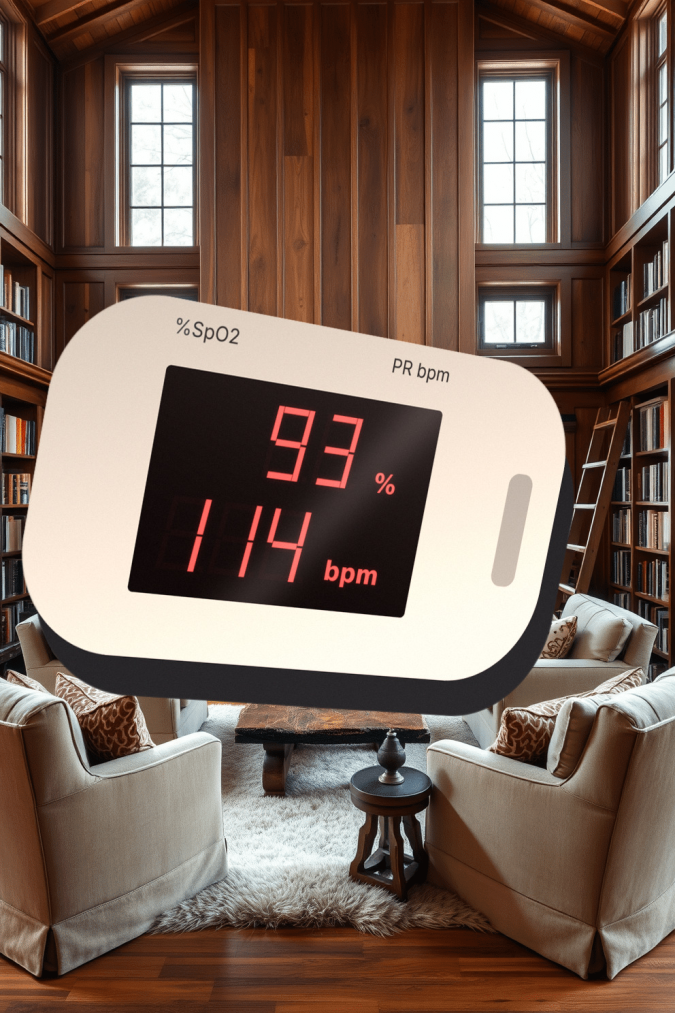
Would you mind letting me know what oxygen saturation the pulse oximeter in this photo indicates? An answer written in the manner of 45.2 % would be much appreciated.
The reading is 93 %
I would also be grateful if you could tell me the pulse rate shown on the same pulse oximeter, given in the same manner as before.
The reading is 114 bpm
